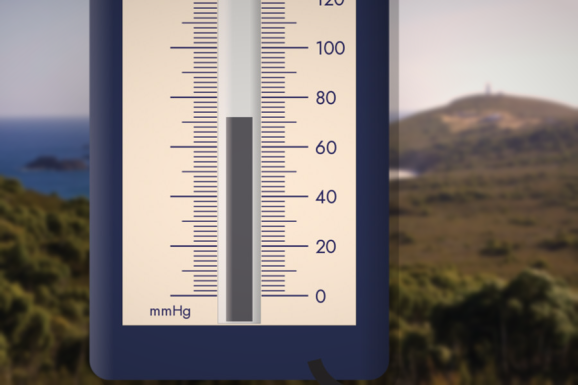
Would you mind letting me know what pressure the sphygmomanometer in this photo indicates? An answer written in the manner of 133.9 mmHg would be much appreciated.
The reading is 72 mmHg
